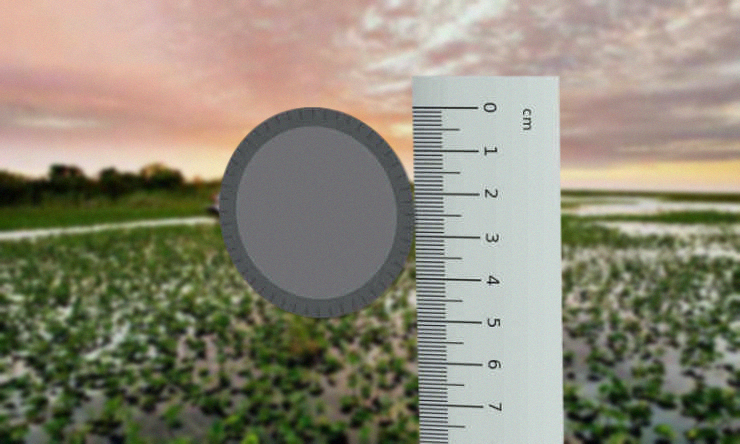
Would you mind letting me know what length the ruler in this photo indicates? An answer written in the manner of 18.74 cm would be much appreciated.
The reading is 5 cm
